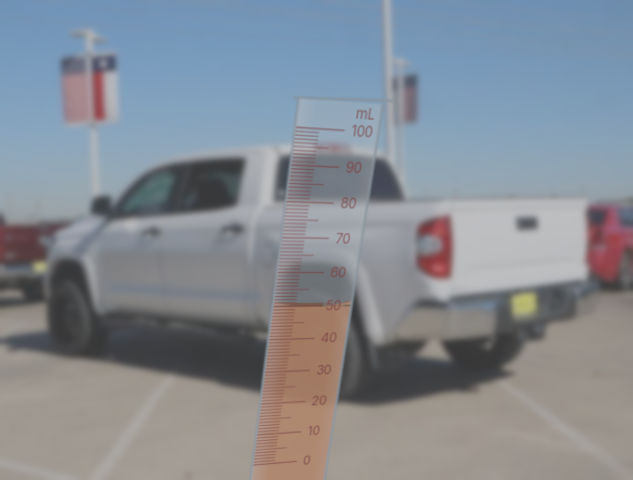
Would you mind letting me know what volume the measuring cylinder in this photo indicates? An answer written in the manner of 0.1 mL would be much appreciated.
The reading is 50 mL
